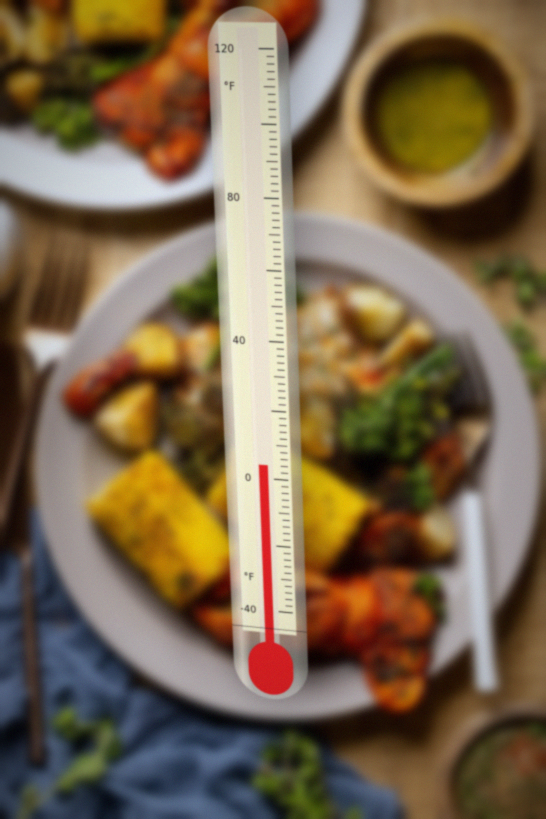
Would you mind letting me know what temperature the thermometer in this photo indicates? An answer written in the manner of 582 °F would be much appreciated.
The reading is 4 °F
